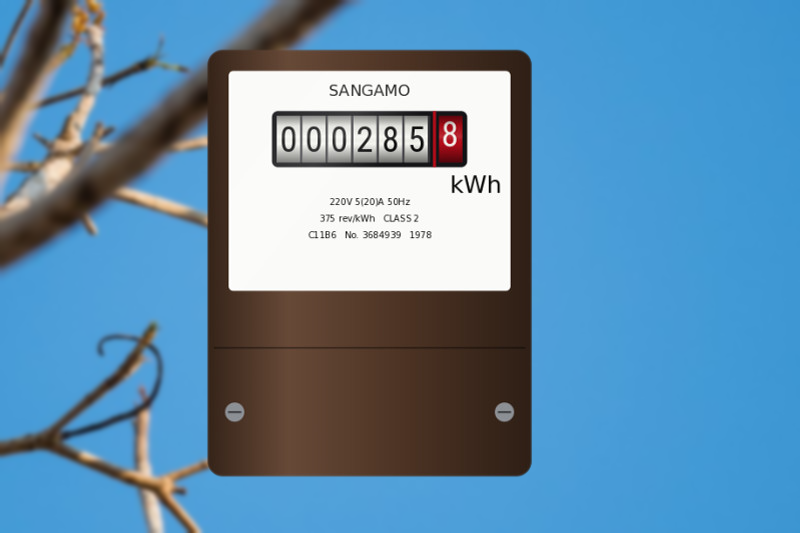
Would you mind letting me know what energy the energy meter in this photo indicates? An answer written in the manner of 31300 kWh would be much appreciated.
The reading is 285.8 kWh
